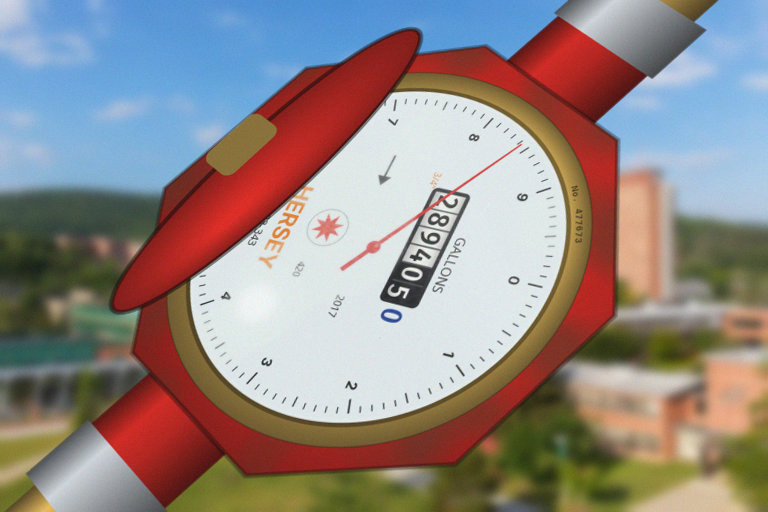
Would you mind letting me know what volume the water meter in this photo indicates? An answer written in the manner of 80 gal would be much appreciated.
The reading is 2894048.4 gal
